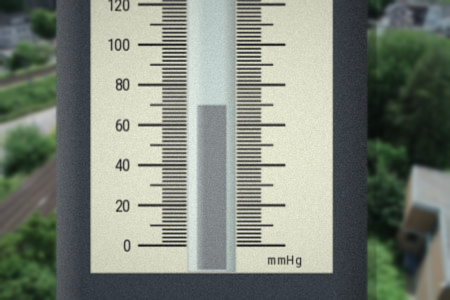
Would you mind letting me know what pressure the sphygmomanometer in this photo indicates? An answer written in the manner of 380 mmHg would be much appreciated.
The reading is 70 mmHg
